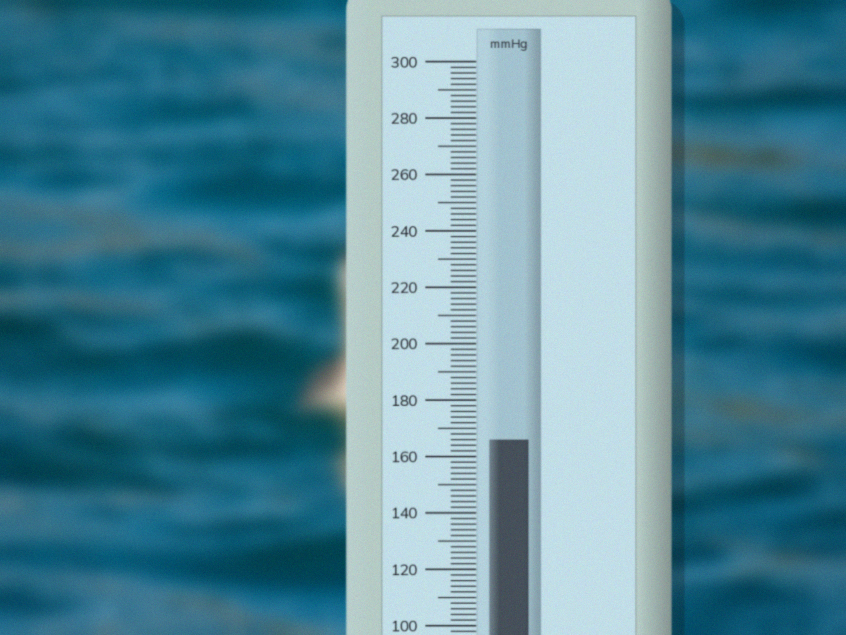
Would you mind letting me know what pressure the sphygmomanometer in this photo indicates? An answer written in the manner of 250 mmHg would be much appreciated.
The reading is 166 mmHg
